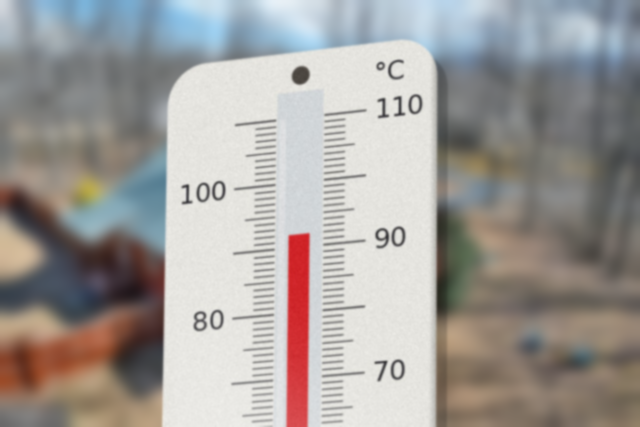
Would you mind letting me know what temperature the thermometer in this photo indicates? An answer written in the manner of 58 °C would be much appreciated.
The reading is 92 °C
